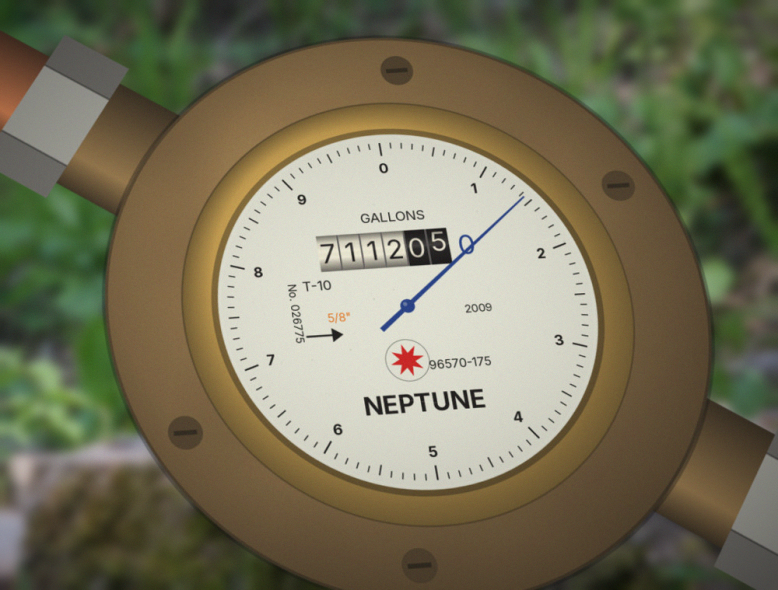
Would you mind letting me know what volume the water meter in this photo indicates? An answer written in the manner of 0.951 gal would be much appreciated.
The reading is 7112051.4 gal
